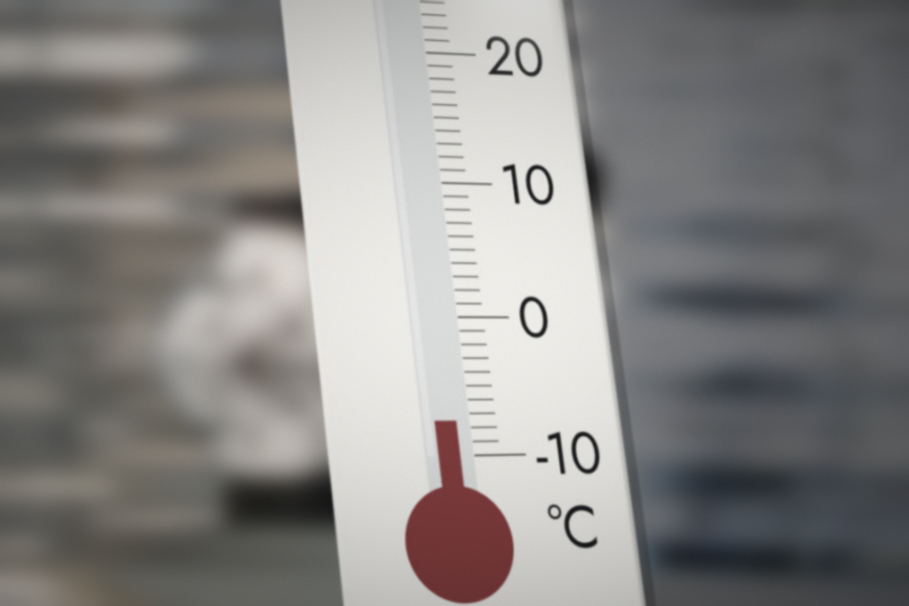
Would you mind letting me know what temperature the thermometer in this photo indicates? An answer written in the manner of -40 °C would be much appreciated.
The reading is -7.5 °C
